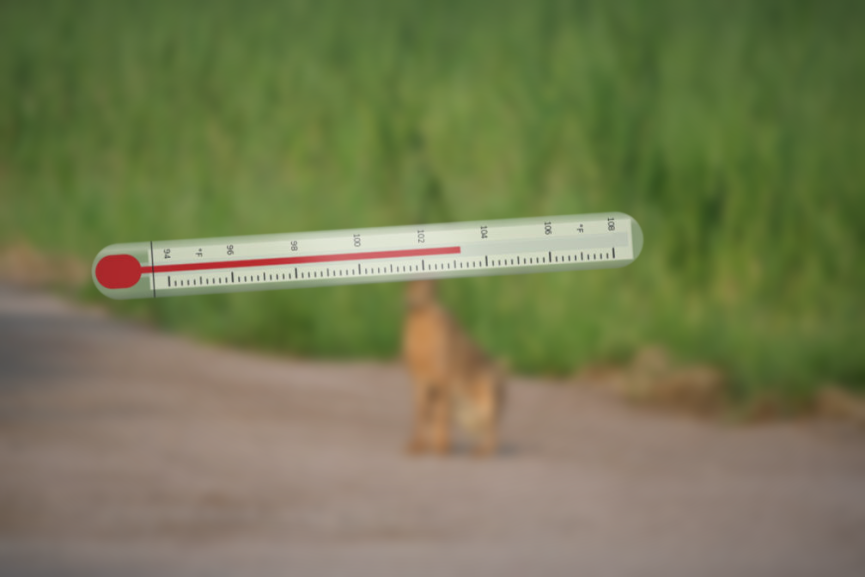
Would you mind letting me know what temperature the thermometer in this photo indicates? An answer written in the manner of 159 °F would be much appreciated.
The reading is 103.2 °F
